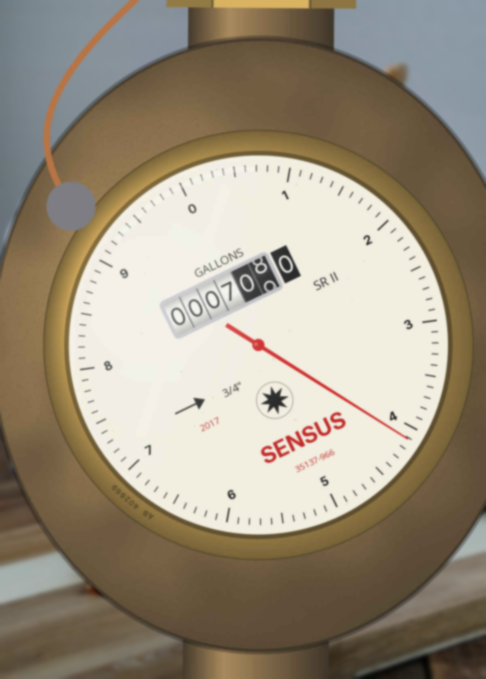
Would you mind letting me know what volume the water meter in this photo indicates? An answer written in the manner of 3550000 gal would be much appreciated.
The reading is 7084.1 gal
